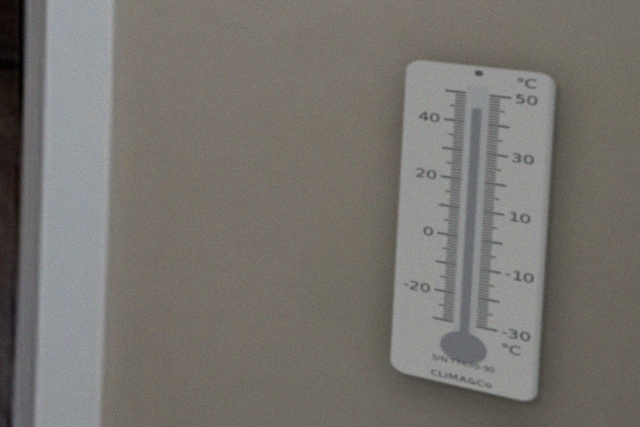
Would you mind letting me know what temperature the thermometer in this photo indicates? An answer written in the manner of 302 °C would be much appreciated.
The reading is 45 °C
